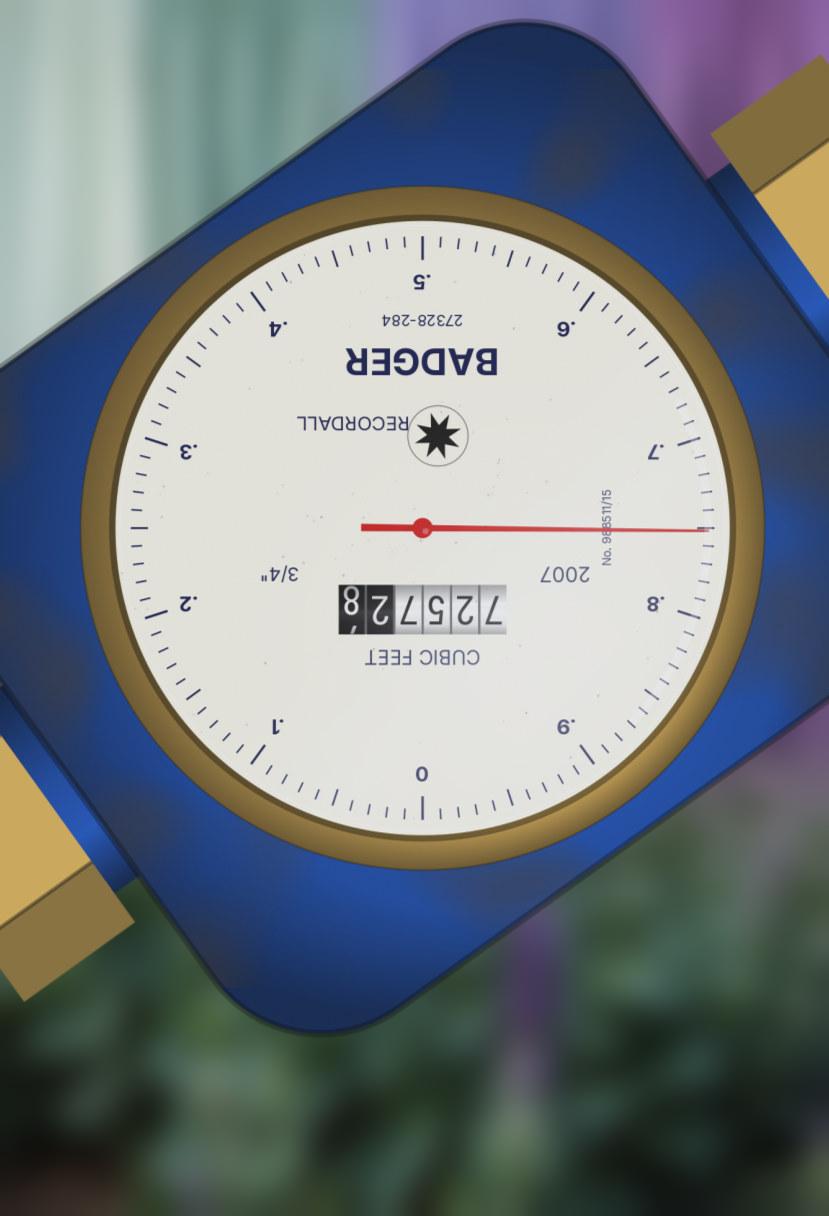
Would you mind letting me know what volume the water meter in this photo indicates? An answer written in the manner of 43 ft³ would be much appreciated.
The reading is 725727.75 ft³
